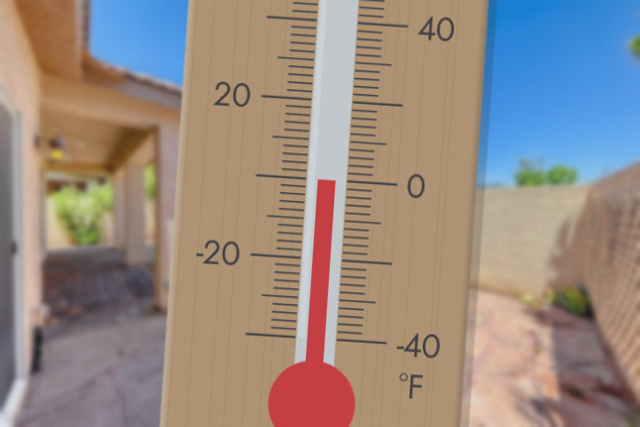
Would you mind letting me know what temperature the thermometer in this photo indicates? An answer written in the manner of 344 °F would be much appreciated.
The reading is 0 °F
